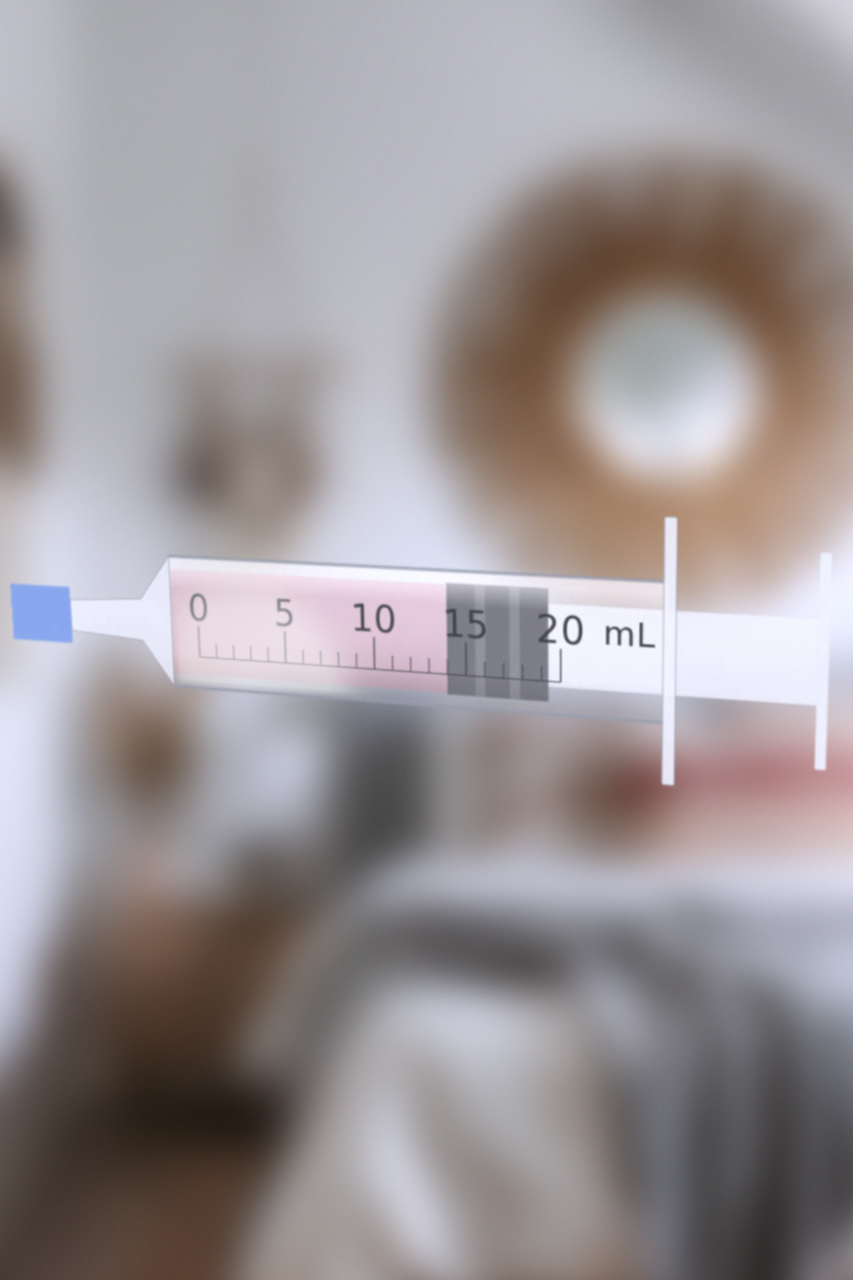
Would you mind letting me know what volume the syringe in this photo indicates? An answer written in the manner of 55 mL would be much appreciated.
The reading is 14 mL
